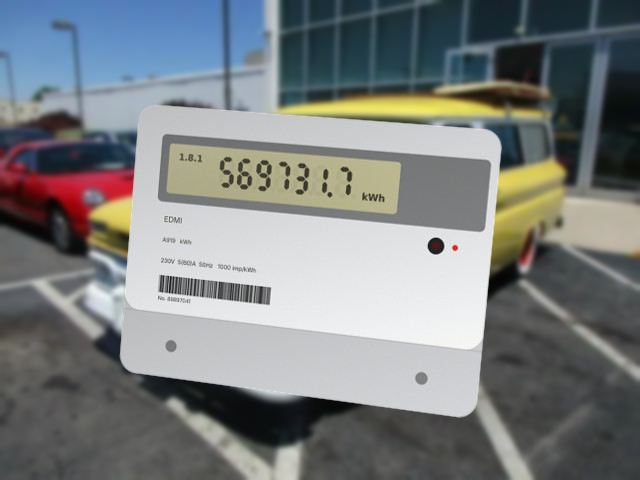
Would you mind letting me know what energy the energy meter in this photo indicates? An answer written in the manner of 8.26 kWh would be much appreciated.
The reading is 569731.7 kWh
